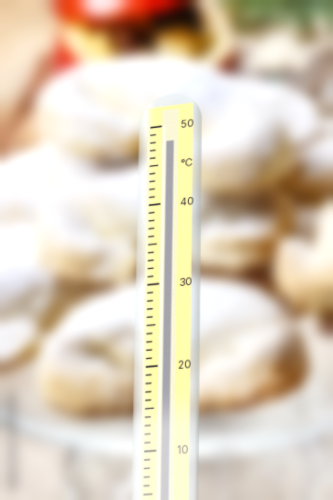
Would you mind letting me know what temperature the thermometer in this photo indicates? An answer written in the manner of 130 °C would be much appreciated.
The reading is 48 °C
